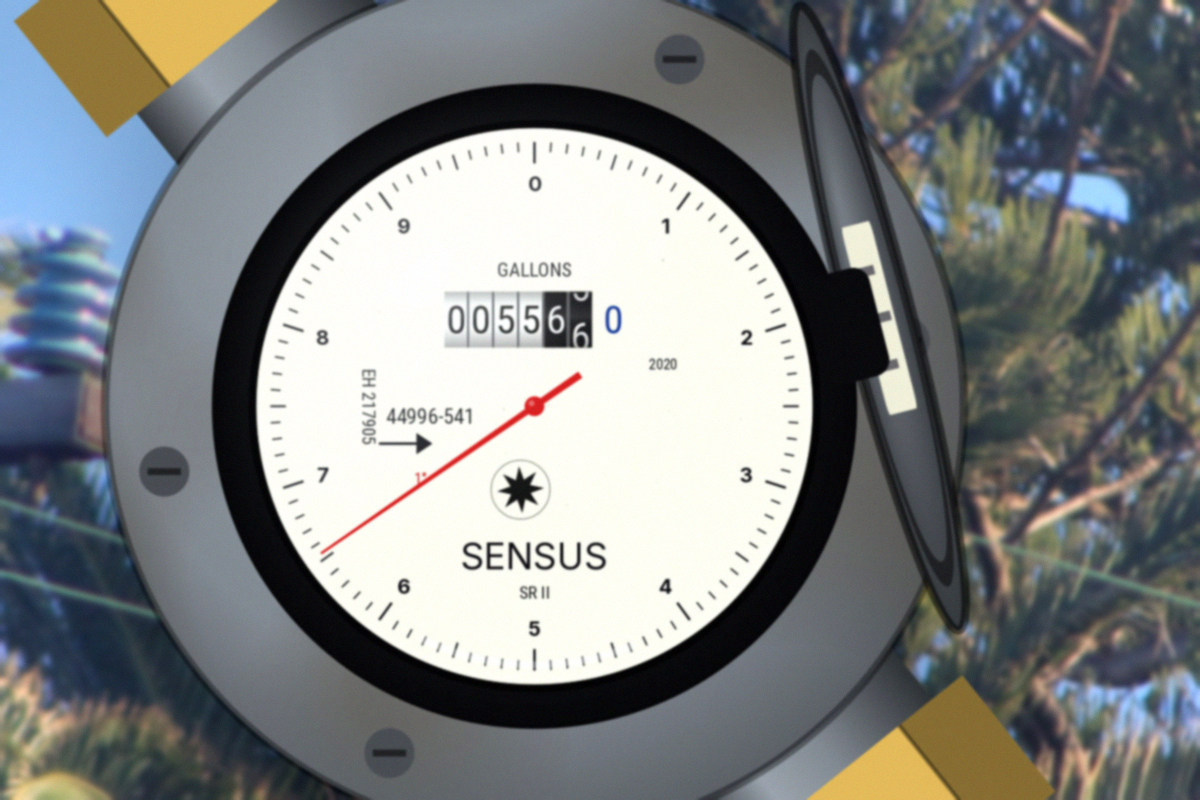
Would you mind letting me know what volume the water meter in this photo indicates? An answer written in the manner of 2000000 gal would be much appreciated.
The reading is 55656.5 gal
